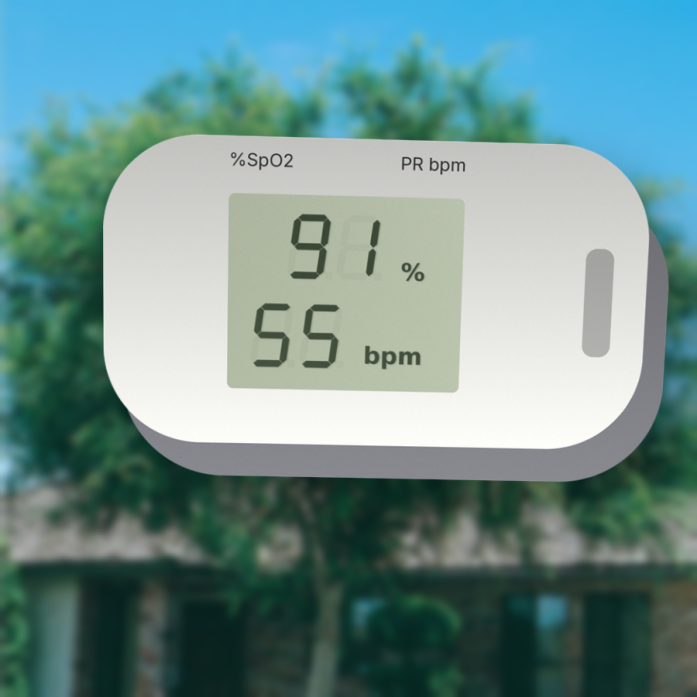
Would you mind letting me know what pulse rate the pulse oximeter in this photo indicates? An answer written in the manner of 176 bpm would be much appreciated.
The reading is 55 bpm
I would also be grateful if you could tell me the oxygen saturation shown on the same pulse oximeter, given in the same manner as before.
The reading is 91 %
